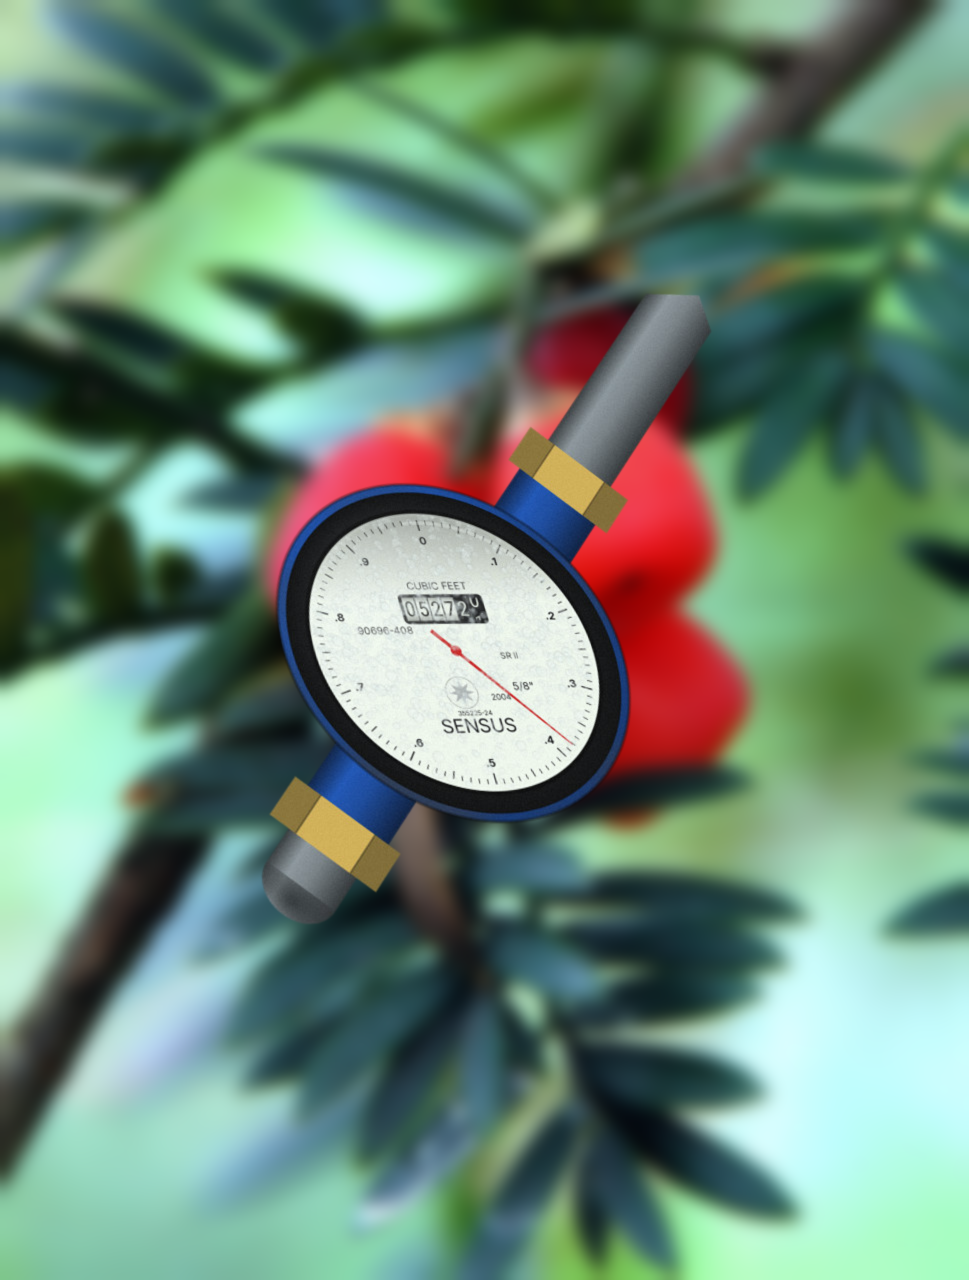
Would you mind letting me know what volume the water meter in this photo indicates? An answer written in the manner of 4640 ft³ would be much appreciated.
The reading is 52720.38 ft³
